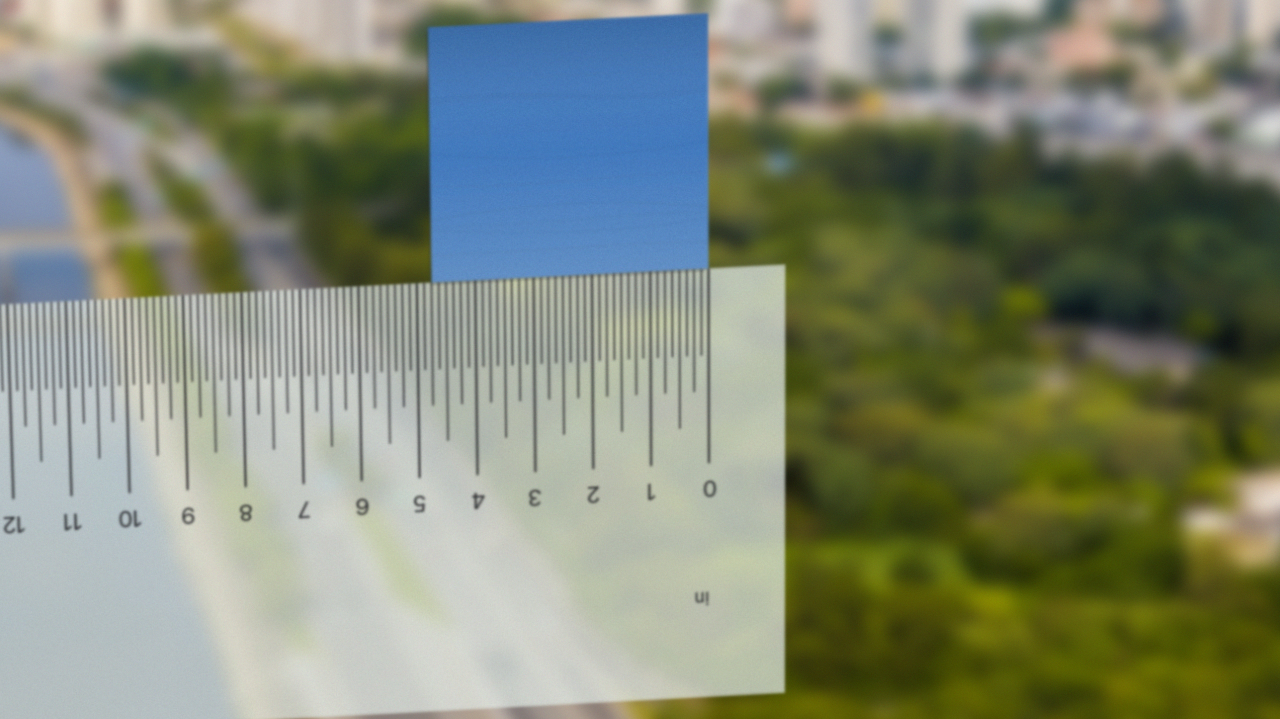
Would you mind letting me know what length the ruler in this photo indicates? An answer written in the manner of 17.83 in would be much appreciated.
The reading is 4.75 in
